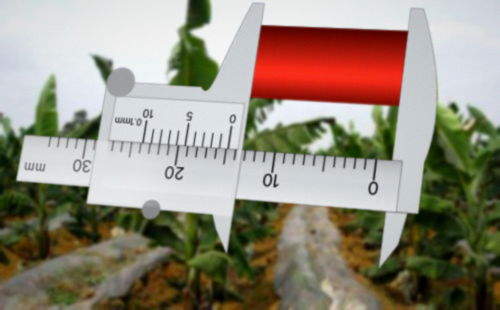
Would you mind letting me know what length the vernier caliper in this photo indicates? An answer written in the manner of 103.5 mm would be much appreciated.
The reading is 14.8 mm
